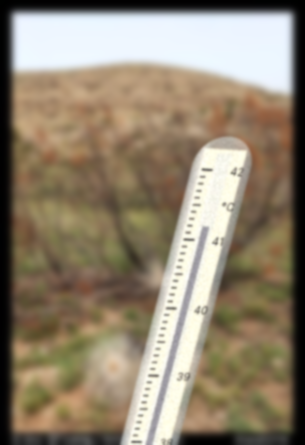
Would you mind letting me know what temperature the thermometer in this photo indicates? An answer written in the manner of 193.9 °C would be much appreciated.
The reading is 41.2 °C
